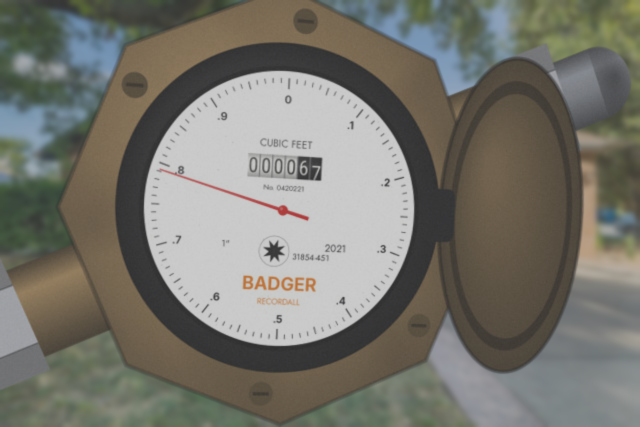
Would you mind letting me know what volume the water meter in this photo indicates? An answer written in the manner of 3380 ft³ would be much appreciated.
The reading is 66.79 ft³
